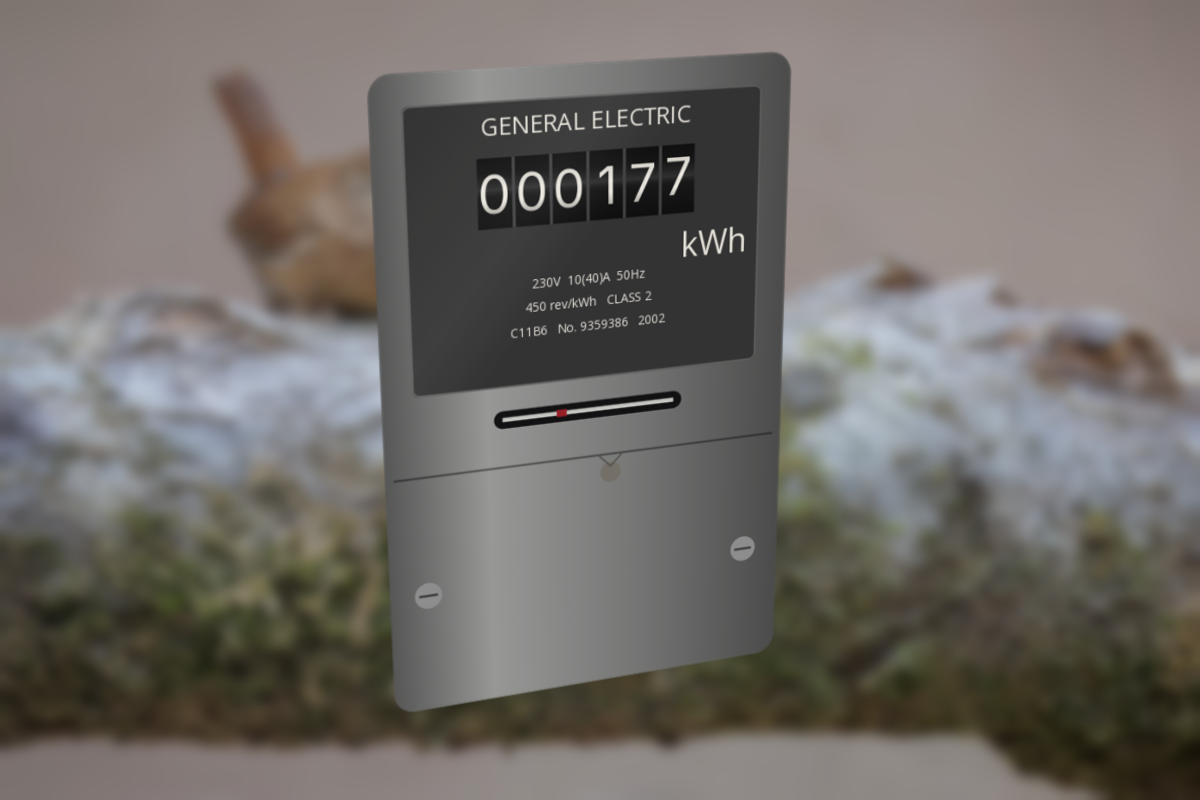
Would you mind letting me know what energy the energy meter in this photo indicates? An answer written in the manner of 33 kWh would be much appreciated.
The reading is 177 kWh
